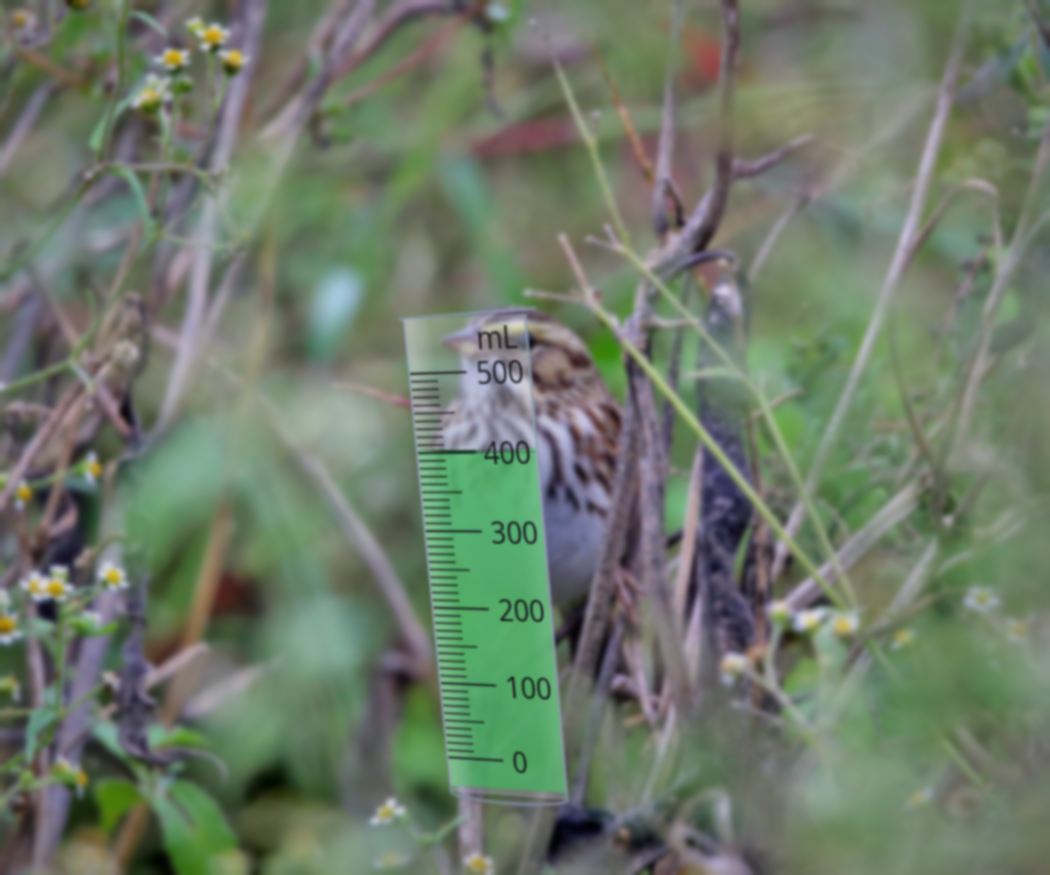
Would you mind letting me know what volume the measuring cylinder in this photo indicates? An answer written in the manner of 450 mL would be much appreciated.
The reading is 400 mL
